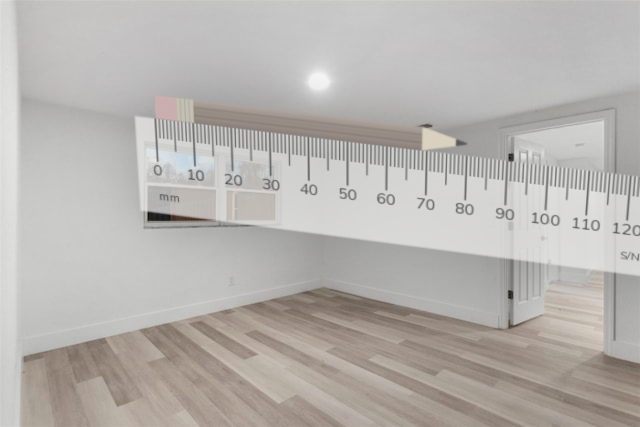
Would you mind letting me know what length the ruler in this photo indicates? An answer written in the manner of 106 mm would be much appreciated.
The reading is 80 mm
